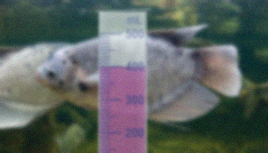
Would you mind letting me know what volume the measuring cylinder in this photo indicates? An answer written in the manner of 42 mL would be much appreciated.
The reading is 400 mL
